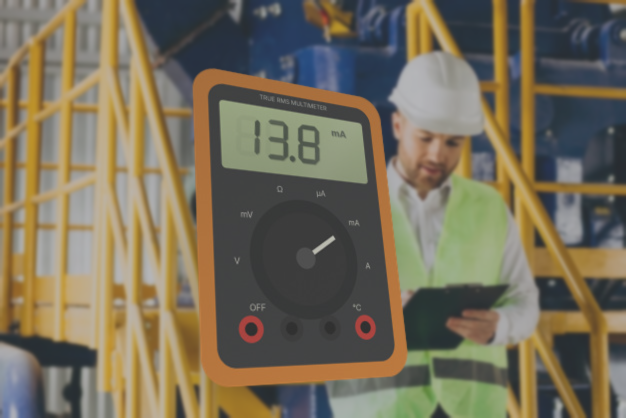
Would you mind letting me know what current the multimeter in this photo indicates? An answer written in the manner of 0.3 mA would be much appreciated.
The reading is 13.8 mA
